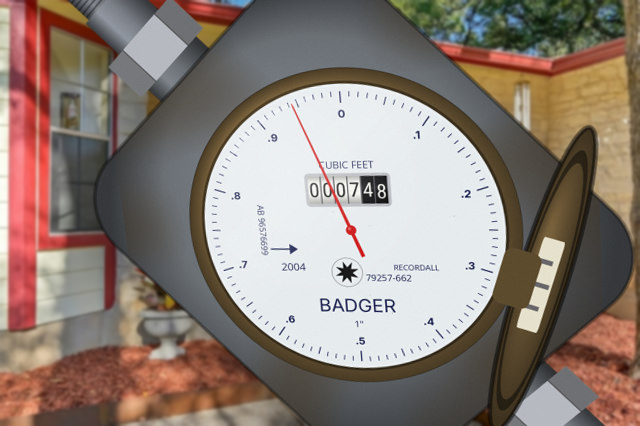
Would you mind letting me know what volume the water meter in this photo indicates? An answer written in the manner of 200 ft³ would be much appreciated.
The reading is 747.94 ft³
